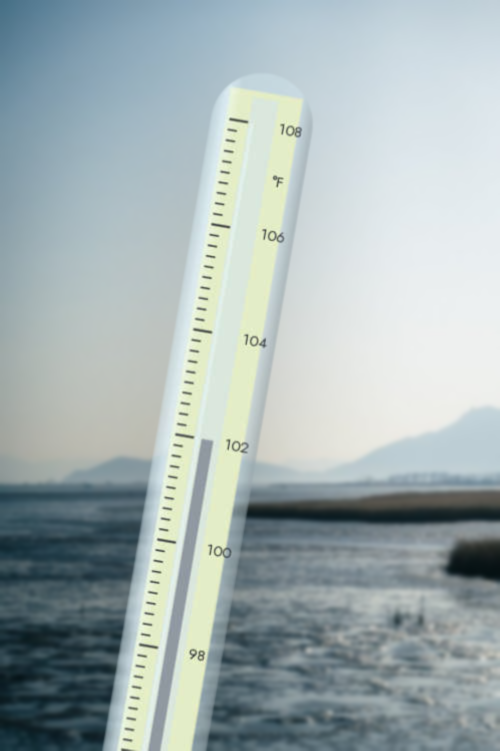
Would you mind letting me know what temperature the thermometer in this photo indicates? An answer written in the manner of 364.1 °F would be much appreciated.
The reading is 102 °F
